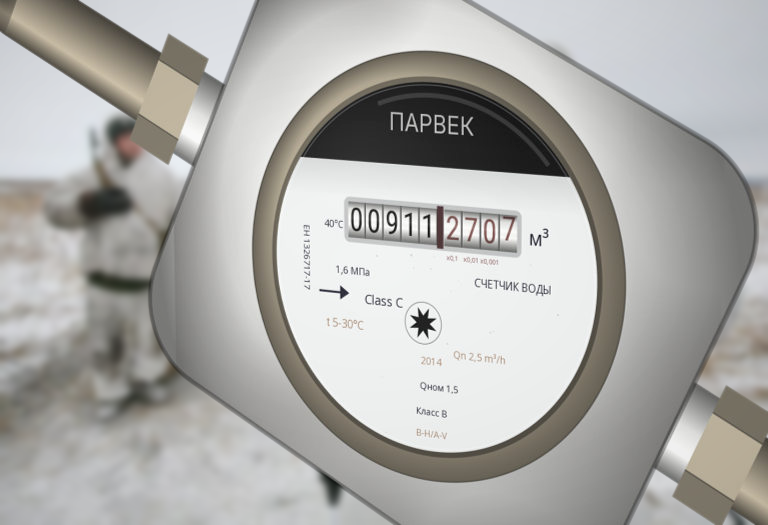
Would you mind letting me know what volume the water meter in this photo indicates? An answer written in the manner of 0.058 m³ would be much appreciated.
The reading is 911.2707 m³
